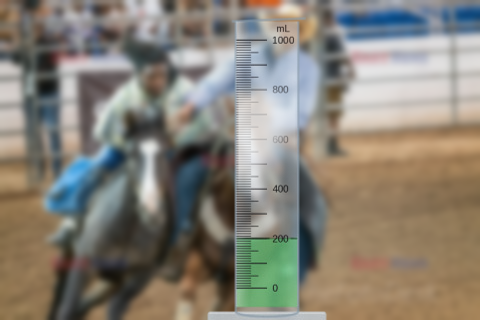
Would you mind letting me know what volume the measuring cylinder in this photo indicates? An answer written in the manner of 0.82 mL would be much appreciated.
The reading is 200 mL
